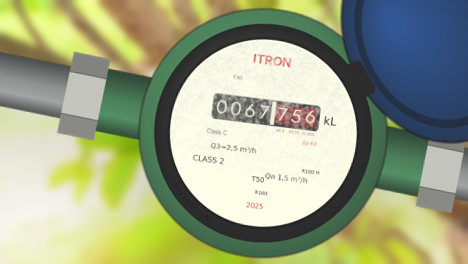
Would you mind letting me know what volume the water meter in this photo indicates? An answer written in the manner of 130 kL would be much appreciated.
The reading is 67.756 kL
